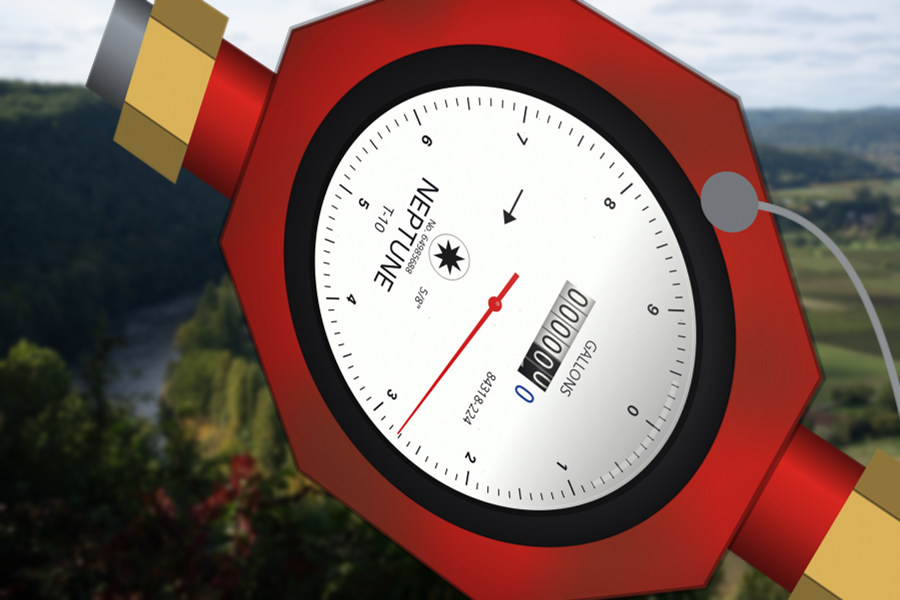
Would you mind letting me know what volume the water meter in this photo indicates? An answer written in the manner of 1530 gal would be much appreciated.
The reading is 2.7 gal
